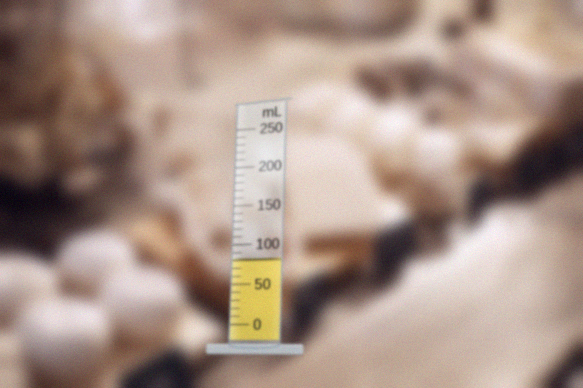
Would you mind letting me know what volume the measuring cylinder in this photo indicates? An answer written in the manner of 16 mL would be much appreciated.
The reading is 80 mL
